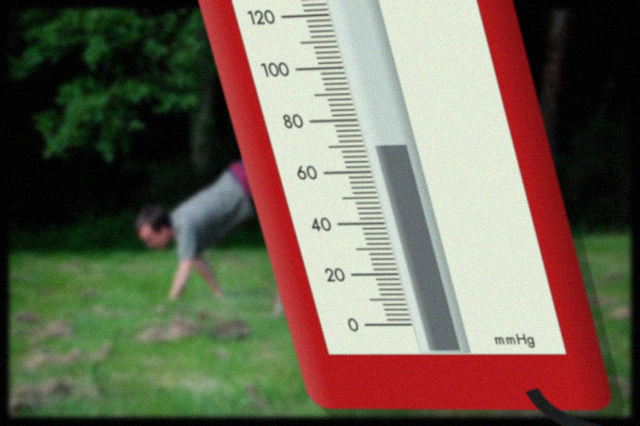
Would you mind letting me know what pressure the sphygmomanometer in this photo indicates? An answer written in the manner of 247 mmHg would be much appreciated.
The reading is 70 mmHg
